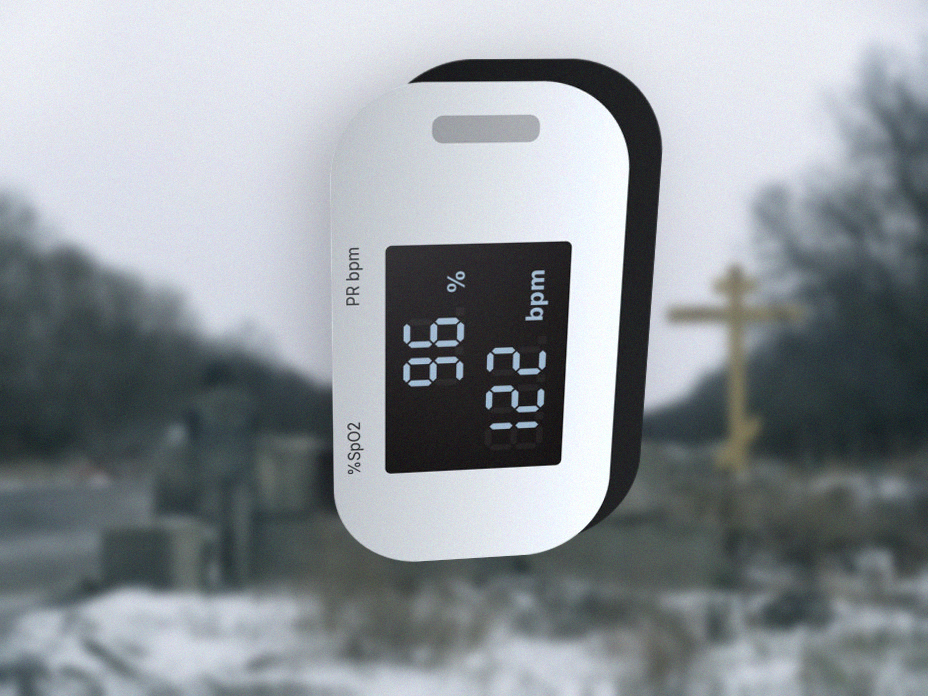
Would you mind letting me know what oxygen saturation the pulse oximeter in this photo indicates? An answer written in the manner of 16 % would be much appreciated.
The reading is 96 %
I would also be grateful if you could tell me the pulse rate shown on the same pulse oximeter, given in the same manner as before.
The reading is 122 bpm
